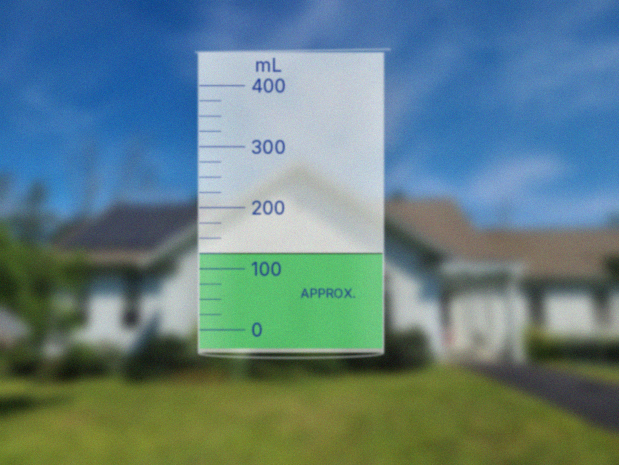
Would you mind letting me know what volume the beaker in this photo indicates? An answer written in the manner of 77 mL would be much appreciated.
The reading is 125 mL
